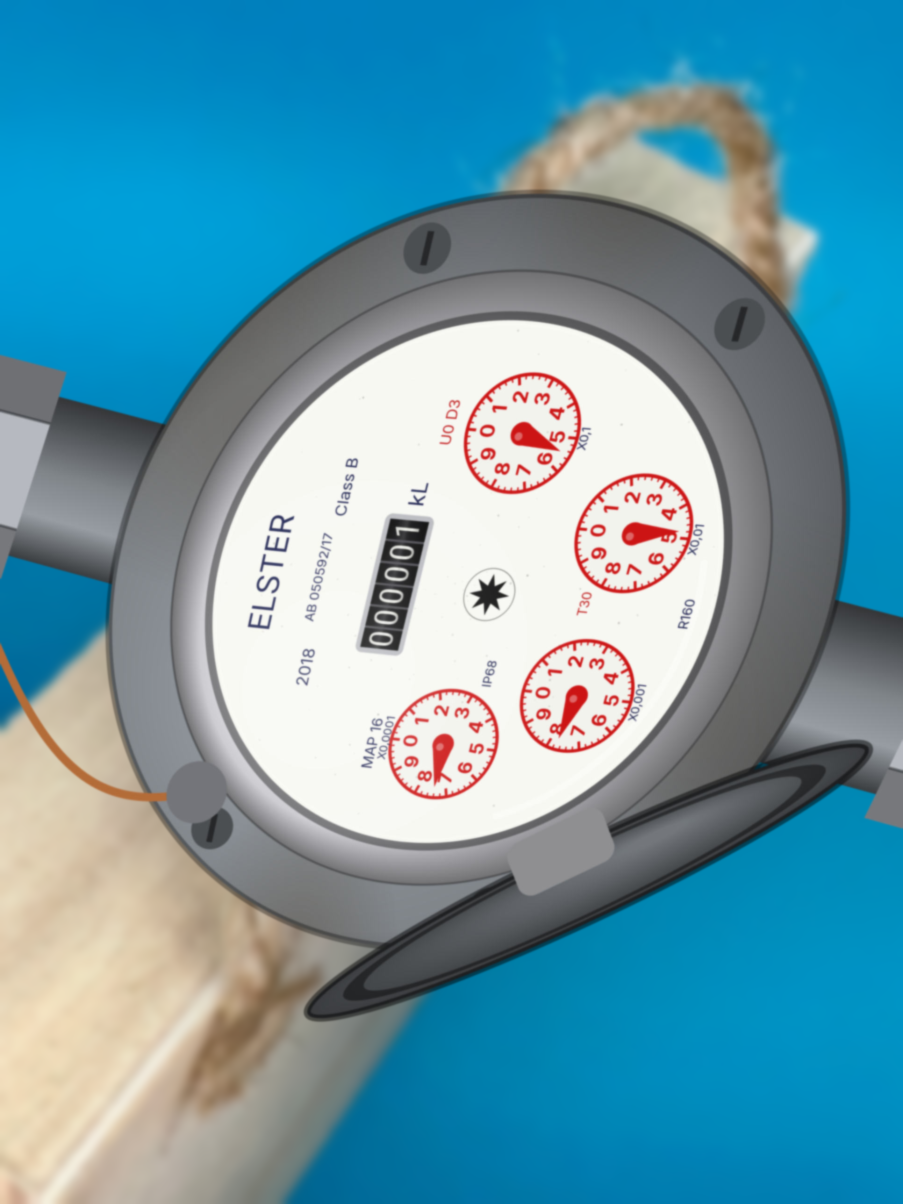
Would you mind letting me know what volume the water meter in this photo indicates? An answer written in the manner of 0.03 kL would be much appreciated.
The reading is 1.5477 kL
